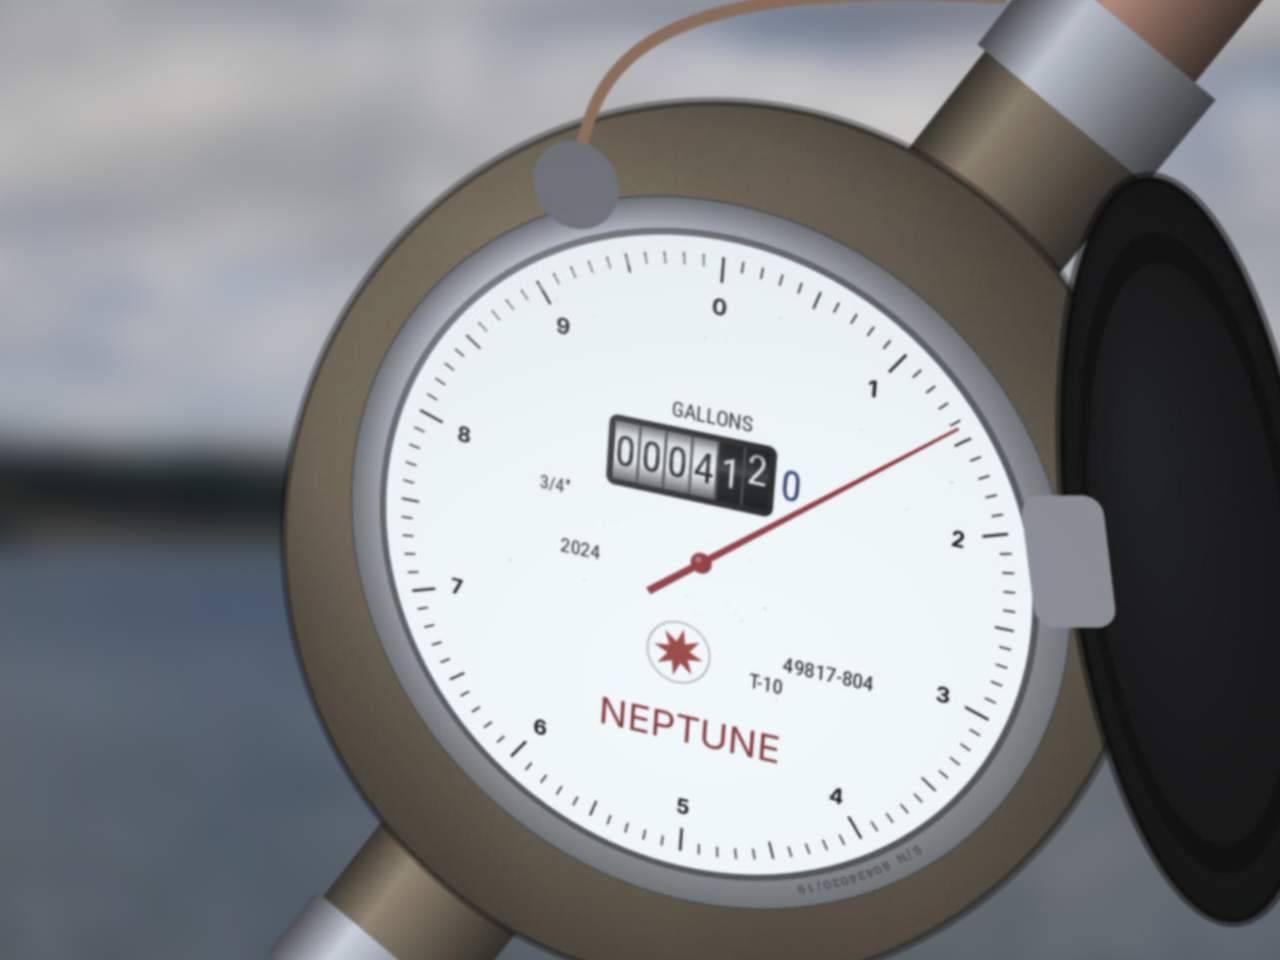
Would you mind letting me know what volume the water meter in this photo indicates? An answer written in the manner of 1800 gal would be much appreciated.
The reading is 4121.4 gal
